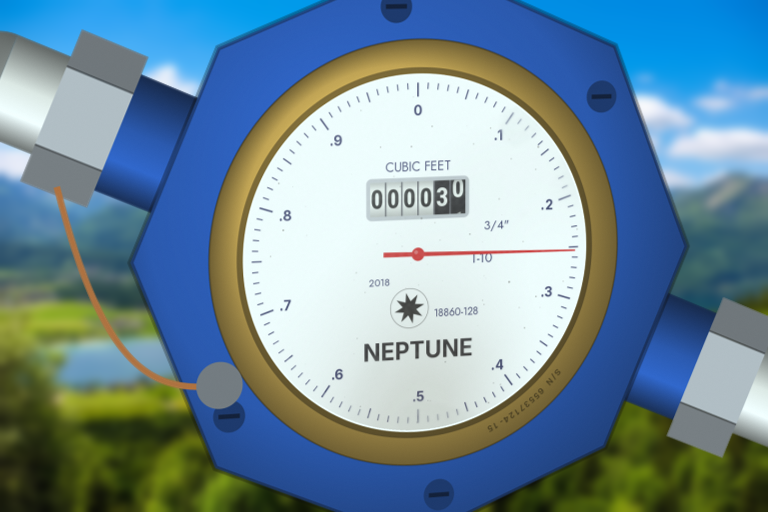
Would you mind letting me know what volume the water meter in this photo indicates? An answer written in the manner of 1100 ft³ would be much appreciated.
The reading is 30.25 ft³
